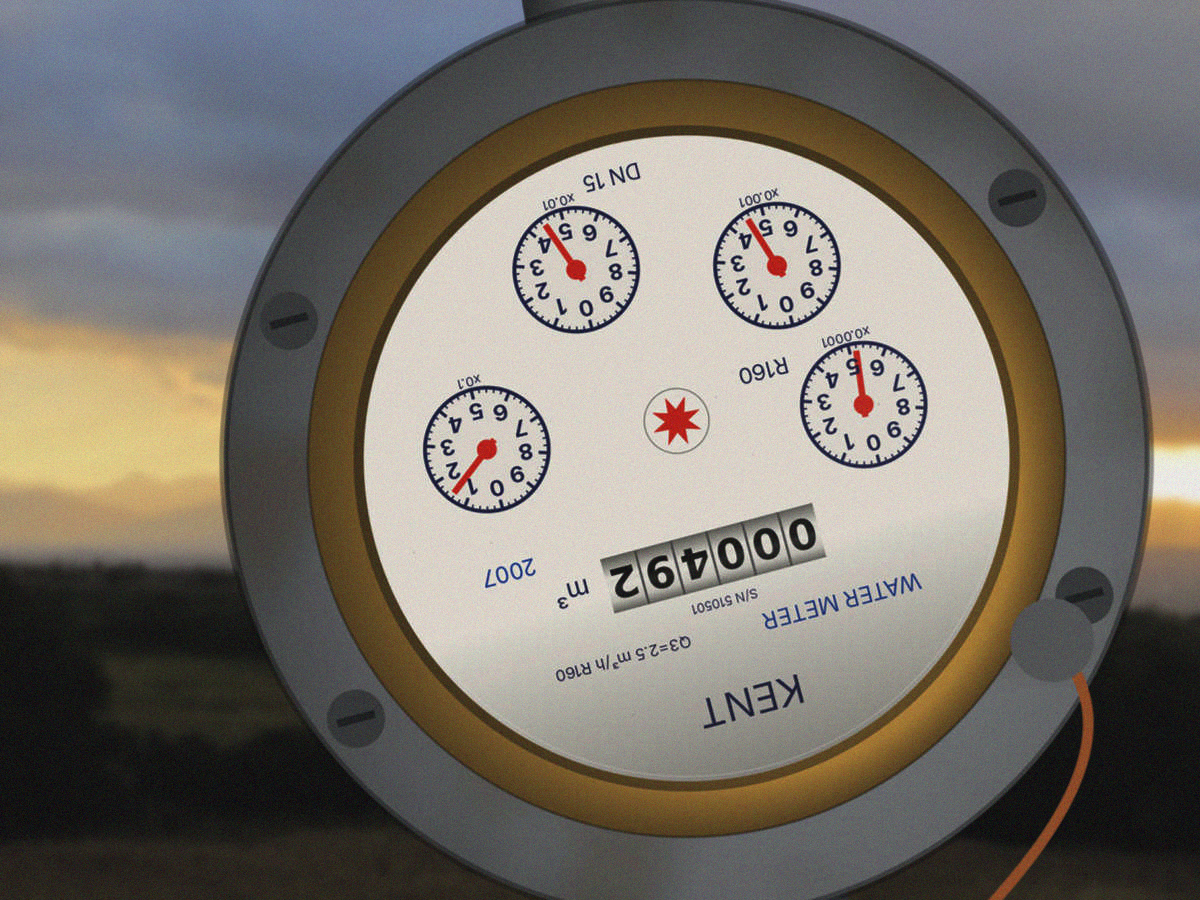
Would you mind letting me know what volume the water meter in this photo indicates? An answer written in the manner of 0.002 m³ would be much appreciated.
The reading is 492.1445 m³
